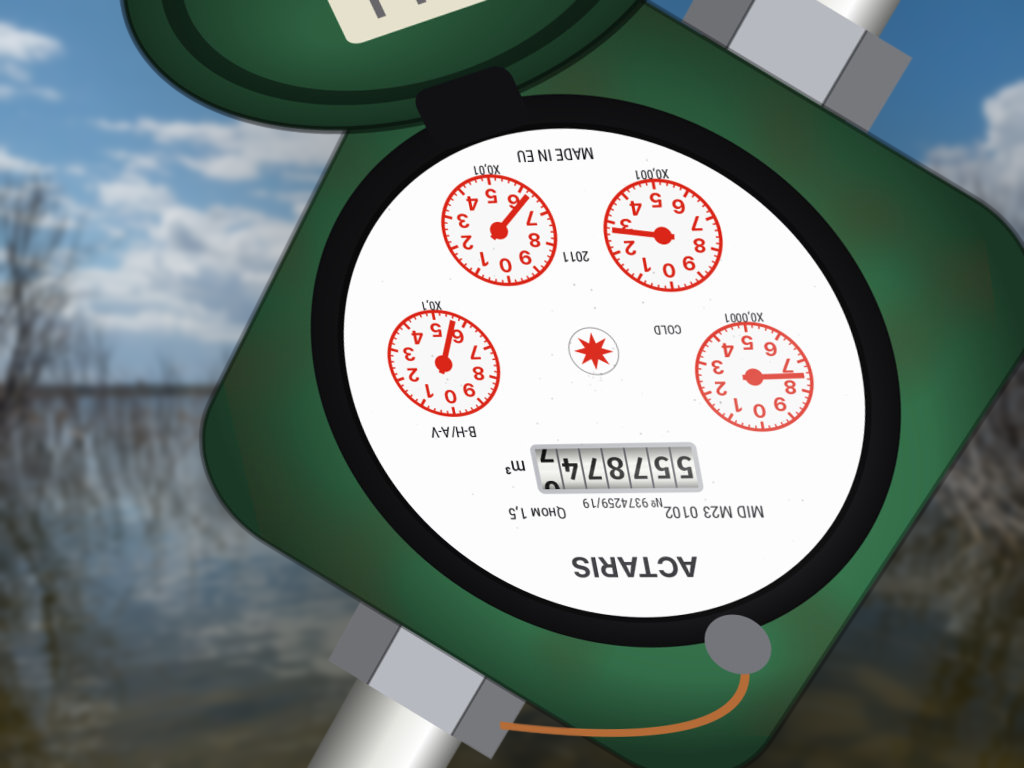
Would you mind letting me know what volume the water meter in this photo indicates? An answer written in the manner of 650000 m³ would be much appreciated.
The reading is 5578746.5627 m³
